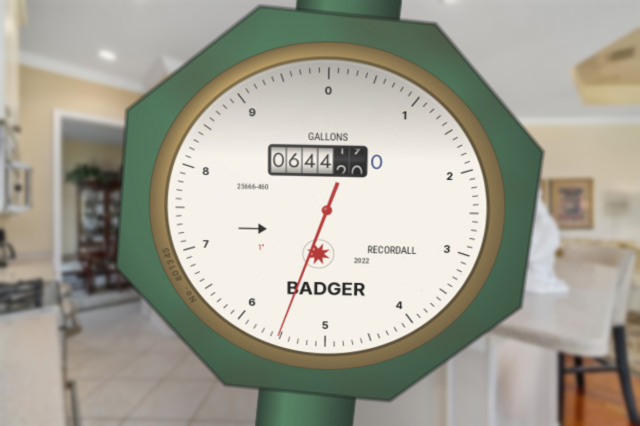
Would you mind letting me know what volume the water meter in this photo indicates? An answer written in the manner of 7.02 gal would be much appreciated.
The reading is 644195.5 gal
